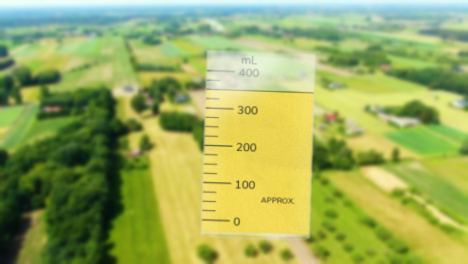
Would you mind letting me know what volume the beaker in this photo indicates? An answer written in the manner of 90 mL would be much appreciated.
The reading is 350 mL
